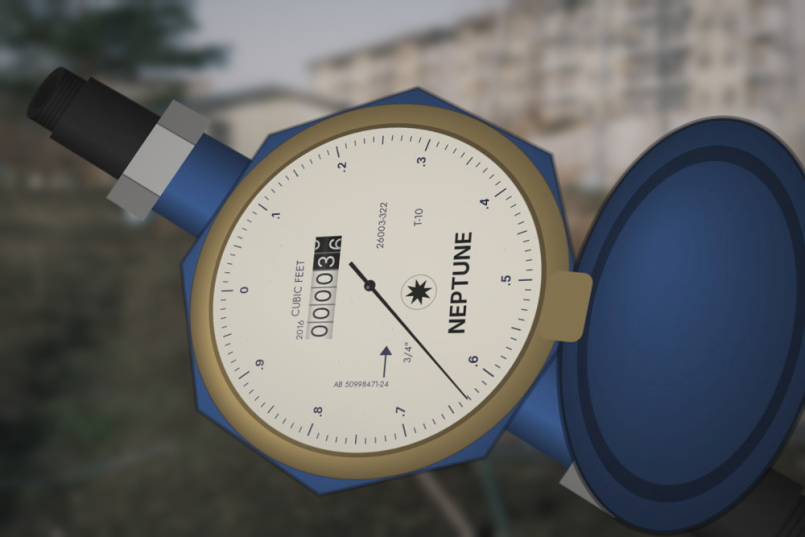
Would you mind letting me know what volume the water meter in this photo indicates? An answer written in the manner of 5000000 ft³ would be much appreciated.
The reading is 35.63 ft³
